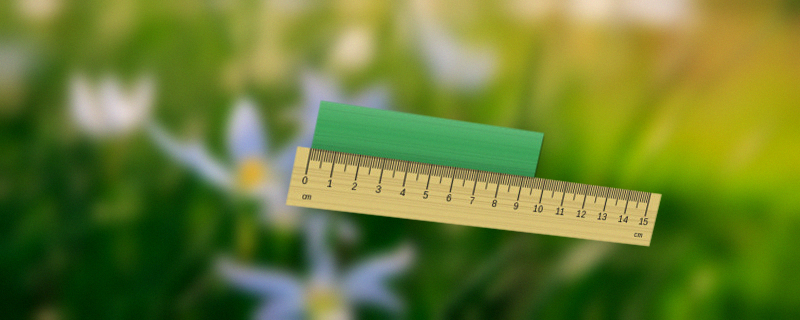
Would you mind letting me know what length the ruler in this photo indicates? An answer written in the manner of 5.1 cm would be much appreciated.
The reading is 9.5 cm
